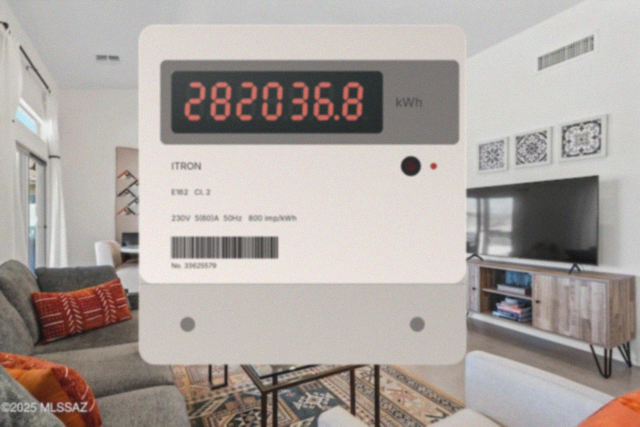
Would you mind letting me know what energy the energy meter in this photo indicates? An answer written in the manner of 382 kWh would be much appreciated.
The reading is 282036.8 kWh
